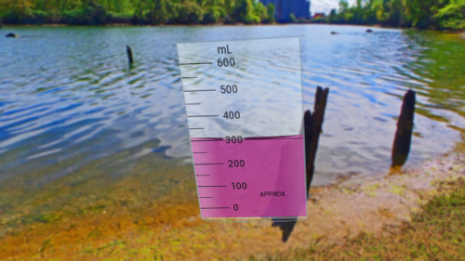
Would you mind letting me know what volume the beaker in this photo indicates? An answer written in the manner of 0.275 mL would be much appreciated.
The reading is 300 mL
